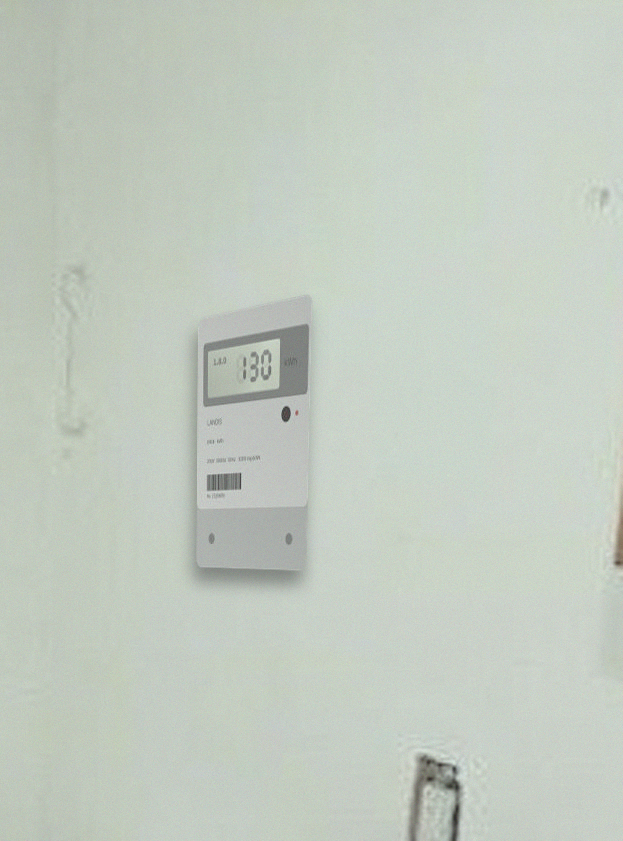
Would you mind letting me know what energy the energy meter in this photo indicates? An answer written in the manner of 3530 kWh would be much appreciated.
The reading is 130 kWh
